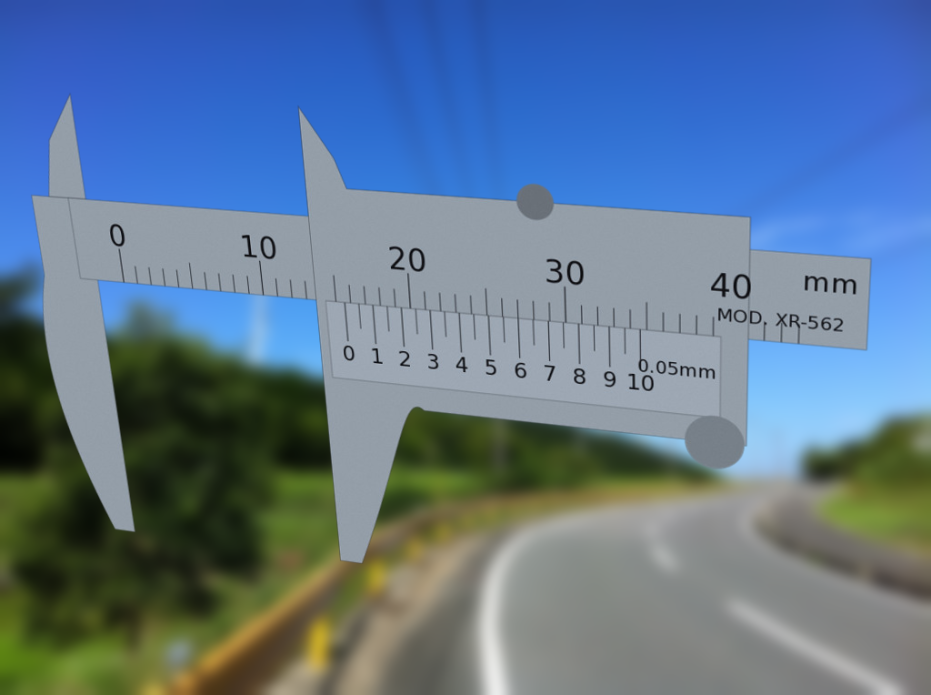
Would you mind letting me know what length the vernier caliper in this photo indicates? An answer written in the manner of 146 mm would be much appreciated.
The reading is 15.6 mm
